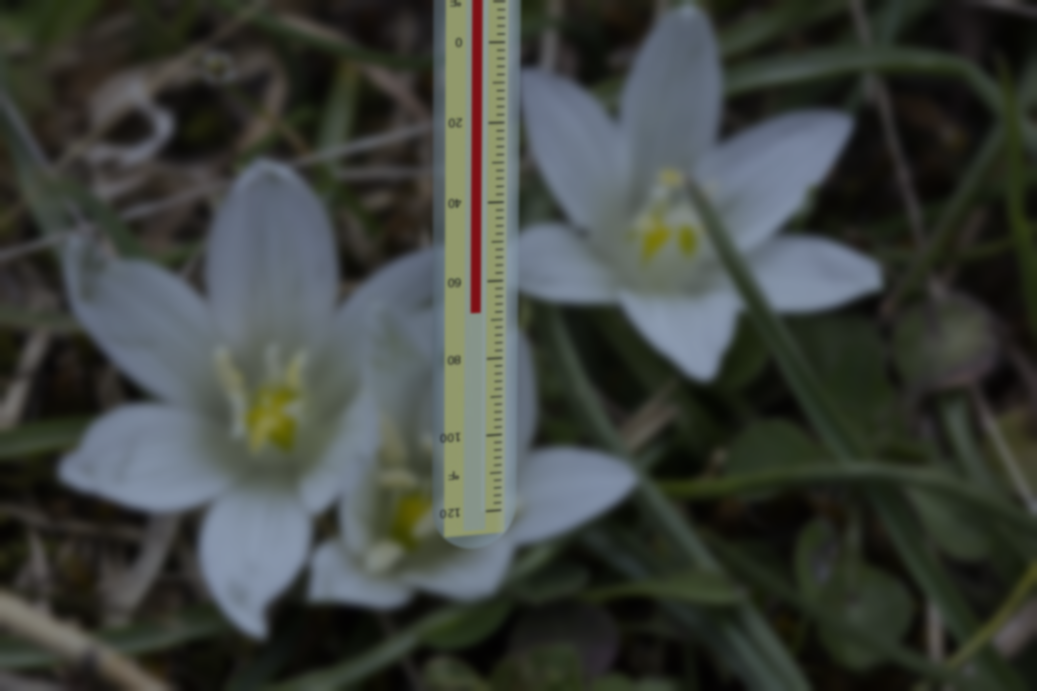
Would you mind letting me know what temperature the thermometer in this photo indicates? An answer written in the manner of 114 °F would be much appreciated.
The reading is 68 °F
